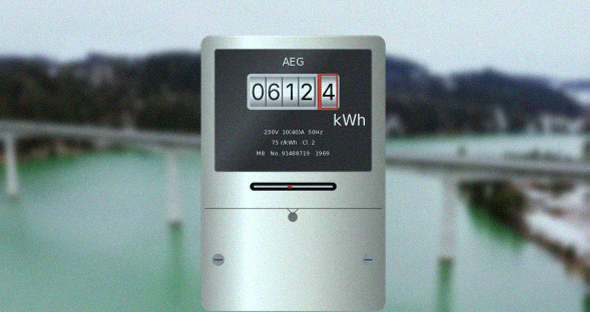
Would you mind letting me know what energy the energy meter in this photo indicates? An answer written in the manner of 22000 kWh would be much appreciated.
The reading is 612.4 kWh
